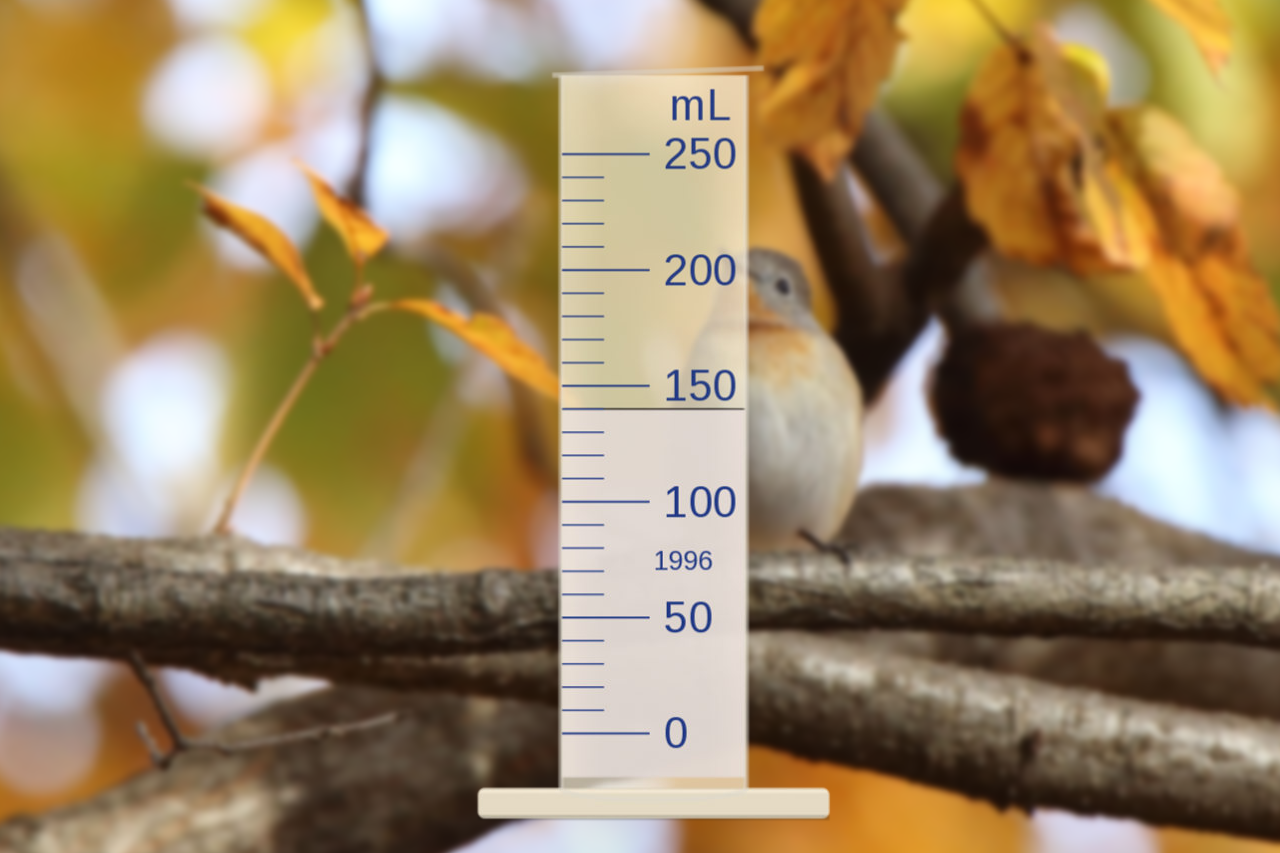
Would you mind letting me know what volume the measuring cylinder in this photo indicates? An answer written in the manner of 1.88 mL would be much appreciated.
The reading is 140 mL
